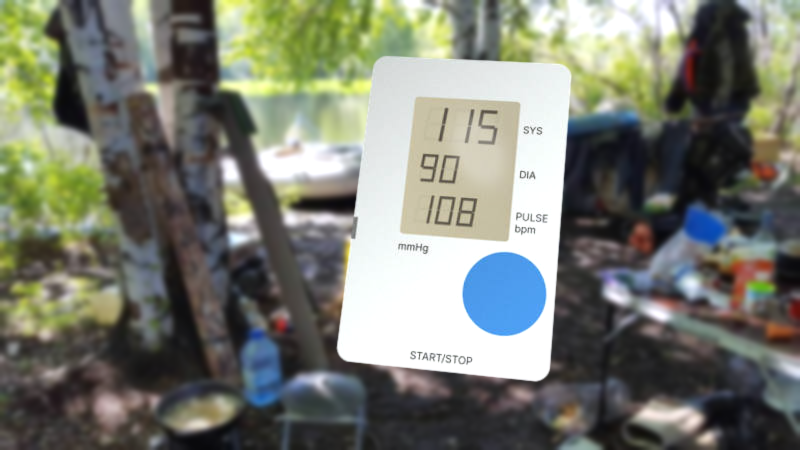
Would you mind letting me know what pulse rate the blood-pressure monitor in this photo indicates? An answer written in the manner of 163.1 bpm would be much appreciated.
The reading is 108 bpm
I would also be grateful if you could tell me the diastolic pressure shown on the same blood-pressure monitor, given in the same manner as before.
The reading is 90 mmHg
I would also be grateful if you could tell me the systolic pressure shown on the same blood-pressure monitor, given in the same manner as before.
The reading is 115 mmHg
